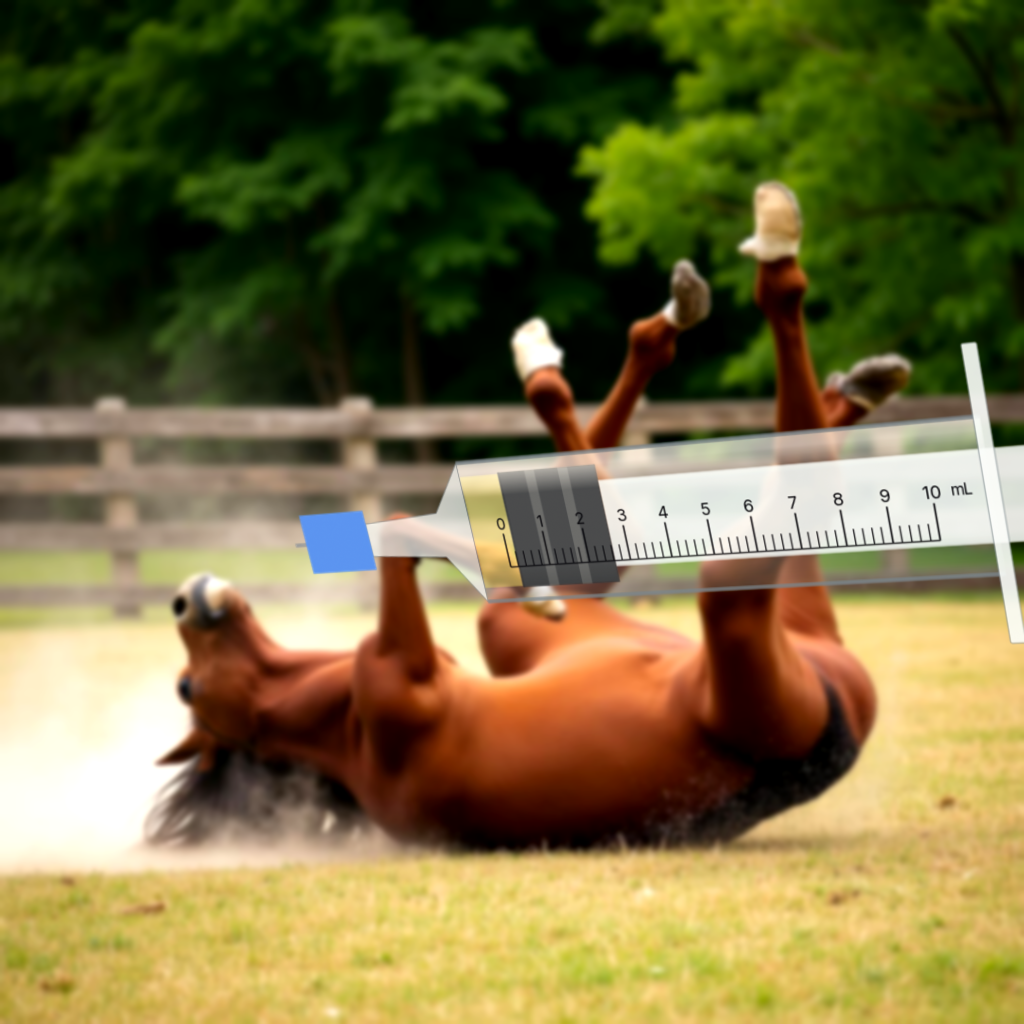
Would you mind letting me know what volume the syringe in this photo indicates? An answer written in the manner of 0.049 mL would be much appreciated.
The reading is 0.2 mL
